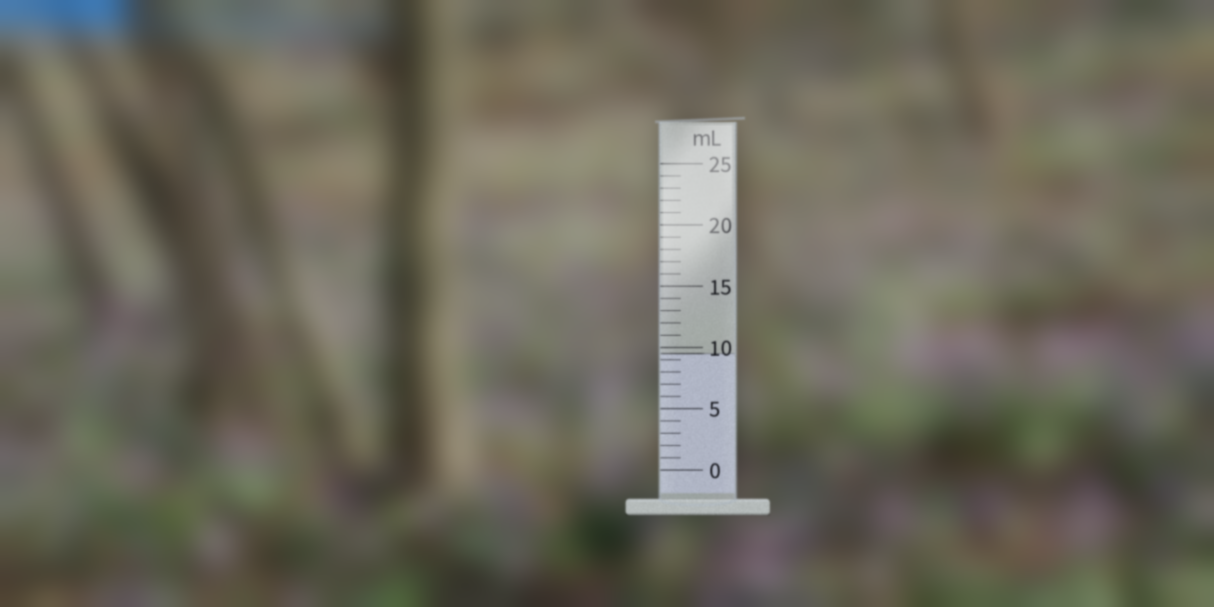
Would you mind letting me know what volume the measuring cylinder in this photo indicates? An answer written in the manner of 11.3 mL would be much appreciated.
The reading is 9.5 mL
